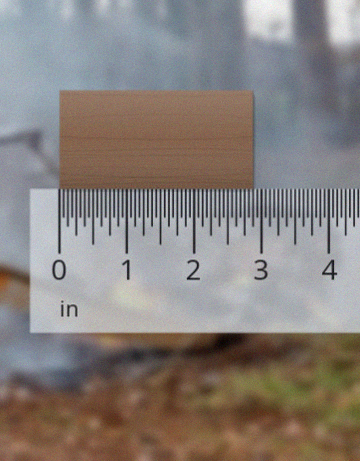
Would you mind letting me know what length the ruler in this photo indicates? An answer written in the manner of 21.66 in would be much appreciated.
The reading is 2.875 in
